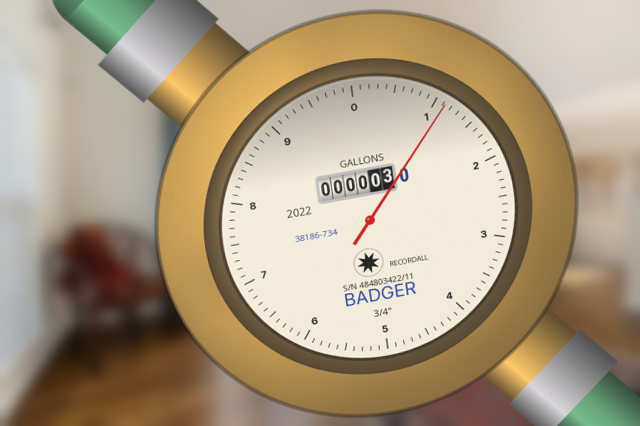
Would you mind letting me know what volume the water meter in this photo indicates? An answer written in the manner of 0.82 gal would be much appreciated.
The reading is 31.1 gal
